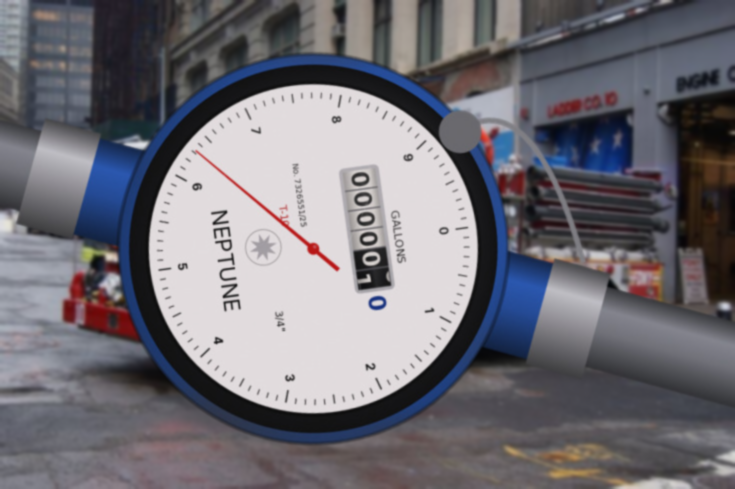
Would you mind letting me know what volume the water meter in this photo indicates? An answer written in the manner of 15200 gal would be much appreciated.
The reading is 6.3 gal
